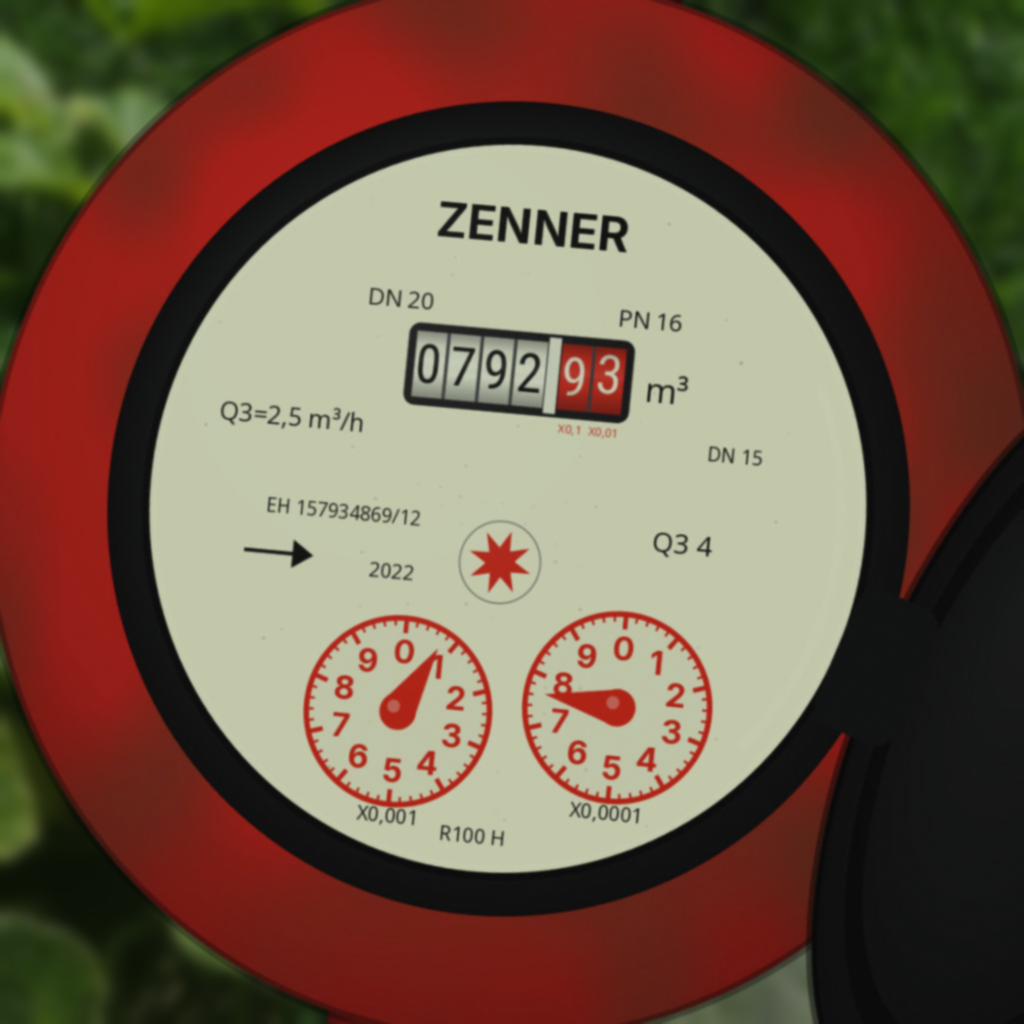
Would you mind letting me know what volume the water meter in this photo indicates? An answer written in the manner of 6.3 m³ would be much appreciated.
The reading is 792.9307 m³
